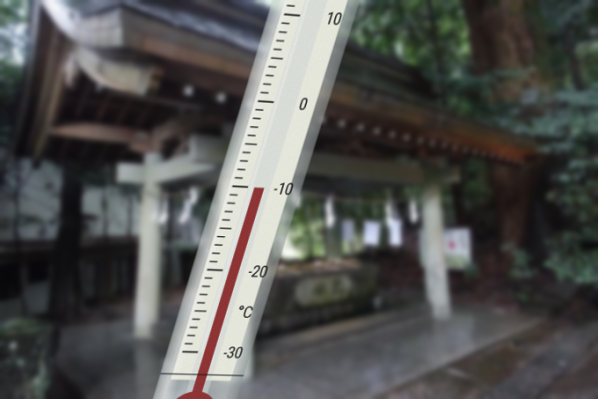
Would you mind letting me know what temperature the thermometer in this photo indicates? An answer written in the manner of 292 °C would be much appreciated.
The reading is -10 °C
